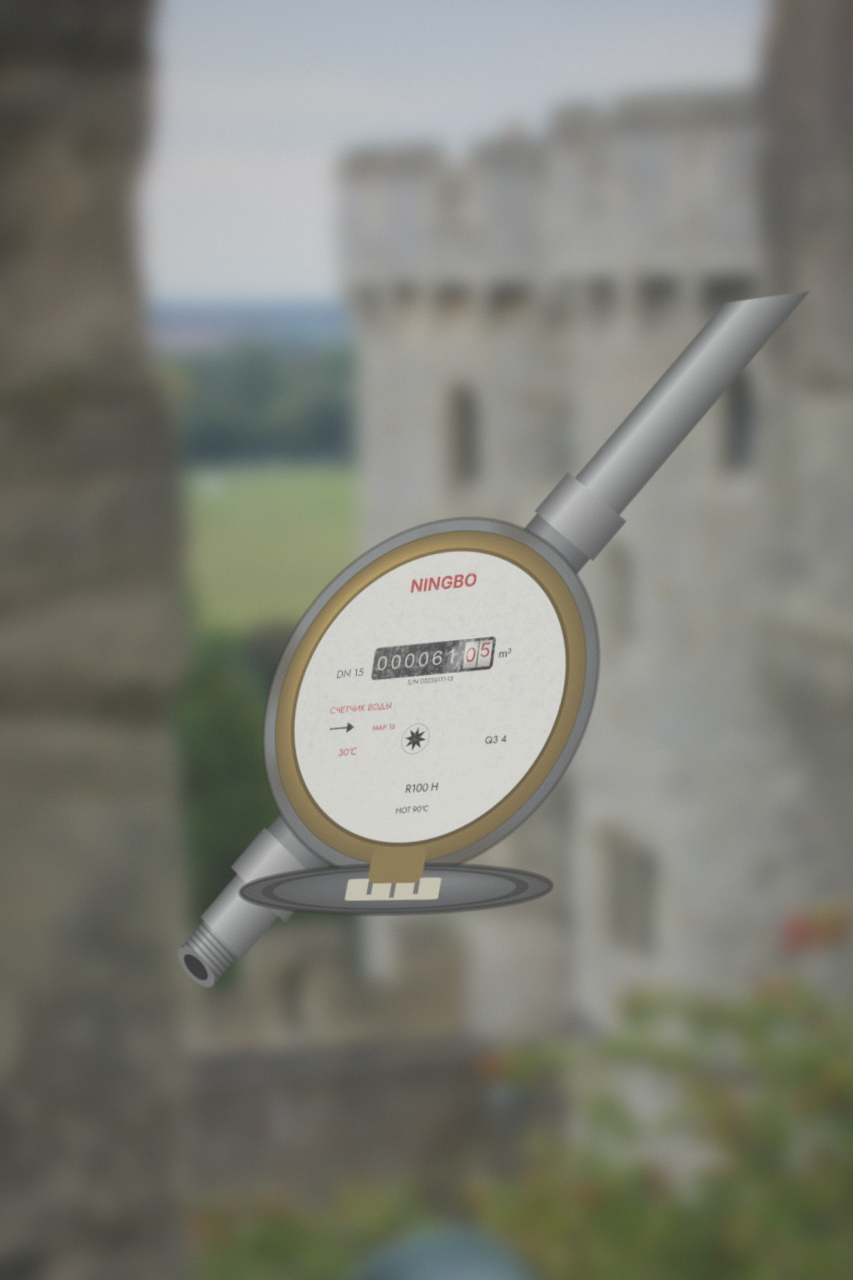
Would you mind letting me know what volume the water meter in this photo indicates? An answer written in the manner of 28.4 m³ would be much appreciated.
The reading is 61.05 m³
